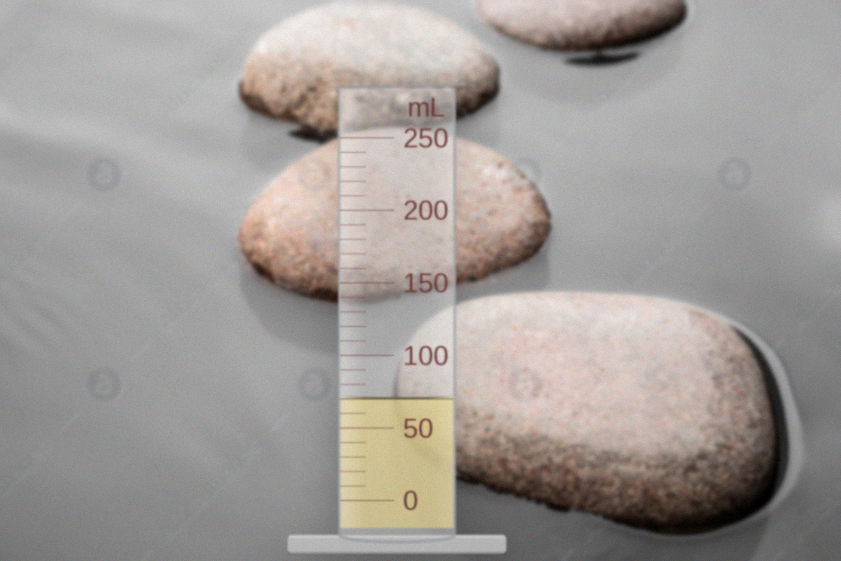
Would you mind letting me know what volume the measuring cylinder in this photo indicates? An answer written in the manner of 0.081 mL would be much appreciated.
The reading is 70 mL
